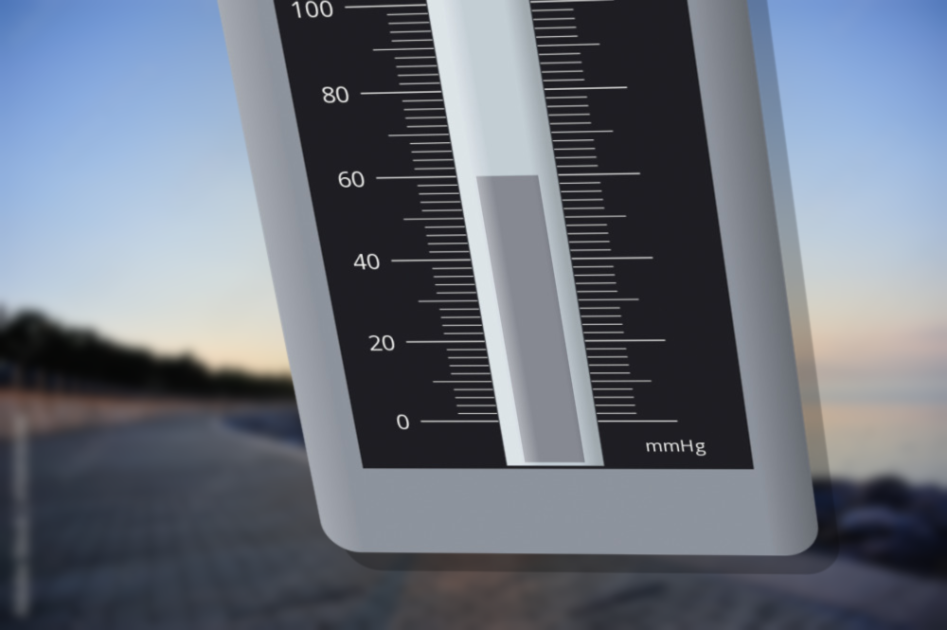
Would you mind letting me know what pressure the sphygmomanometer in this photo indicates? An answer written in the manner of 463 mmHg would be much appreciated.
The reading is 60 mmHg
